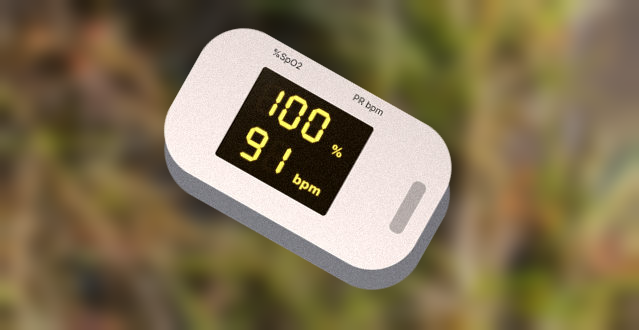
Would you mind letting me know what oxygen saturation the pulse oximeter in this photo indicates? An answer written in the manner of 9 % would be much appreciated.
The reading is 100 %
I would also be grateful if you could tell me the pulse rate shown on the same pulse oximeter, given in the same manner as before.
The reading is 91 bpm
